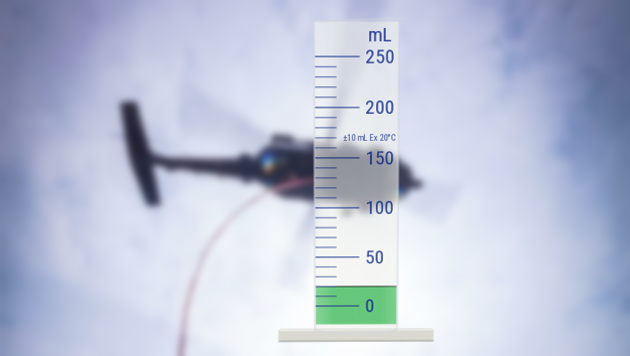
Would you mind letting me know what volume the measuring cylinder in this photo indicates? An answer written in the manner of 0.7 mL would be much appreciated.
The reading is 20 mL
